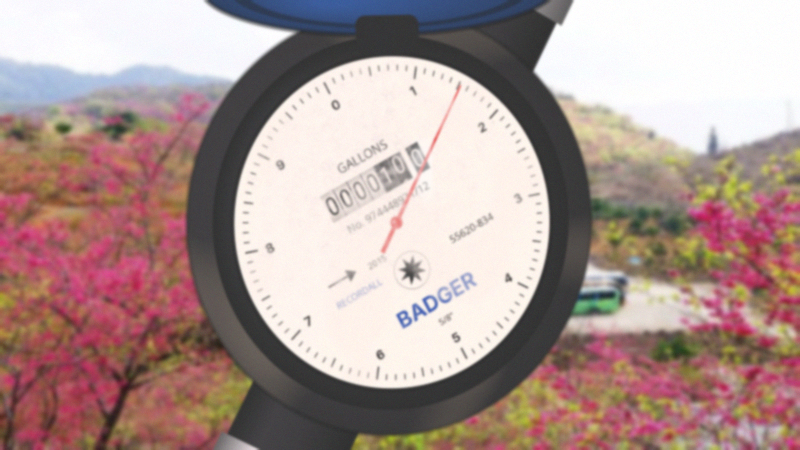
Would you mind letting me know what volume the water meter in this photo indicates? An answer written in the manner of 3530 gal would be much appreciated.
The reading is 101.5 gal
